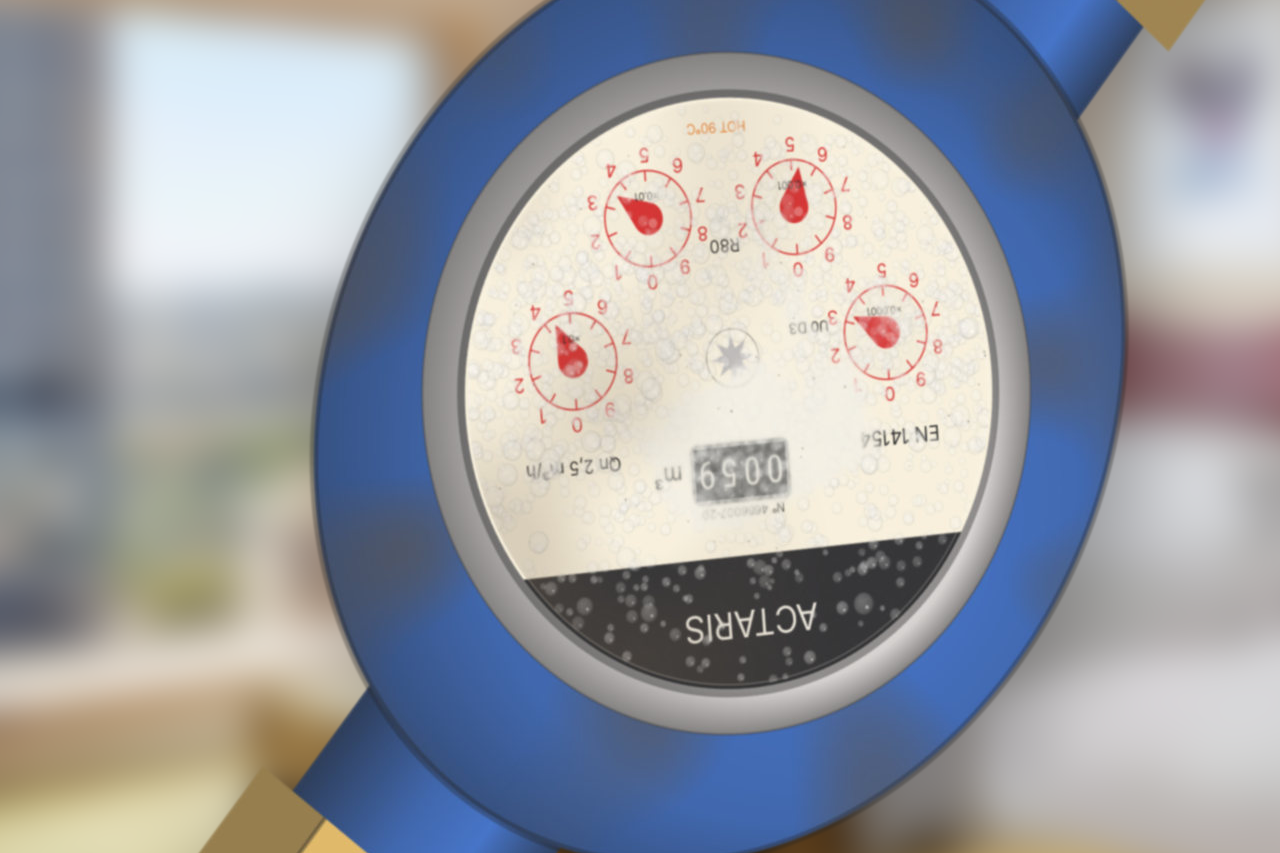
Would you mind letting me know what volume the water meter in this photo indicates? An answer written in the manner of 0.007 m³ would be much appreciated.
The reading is 59.4353 m³
